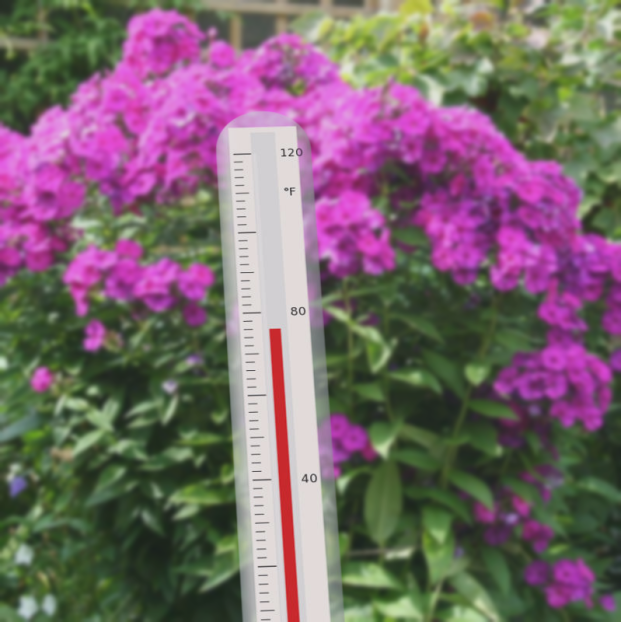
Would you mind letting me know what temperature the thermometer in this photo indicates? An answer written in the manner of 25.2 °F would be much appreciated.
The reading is 76 °F
